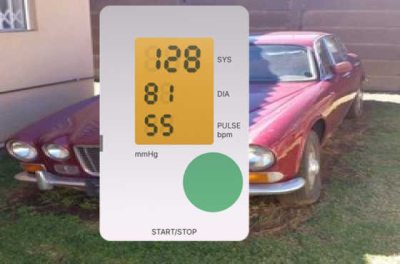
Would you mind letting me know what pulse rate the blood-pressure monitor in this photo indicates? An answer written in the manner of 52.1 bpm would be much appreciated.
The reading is 55 bpm
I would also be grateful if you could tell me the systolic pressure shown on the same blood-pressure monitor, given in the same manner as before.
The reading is 128 mmHg
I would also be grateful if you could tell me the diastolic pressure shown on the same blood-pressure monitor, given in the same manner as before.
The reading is 81 mmHg
